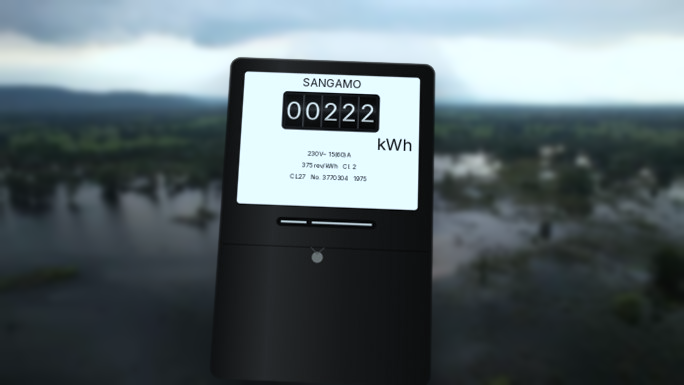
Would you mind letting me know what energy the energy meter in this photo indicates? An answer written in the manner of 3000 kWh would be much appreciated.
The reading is 222 kWh
